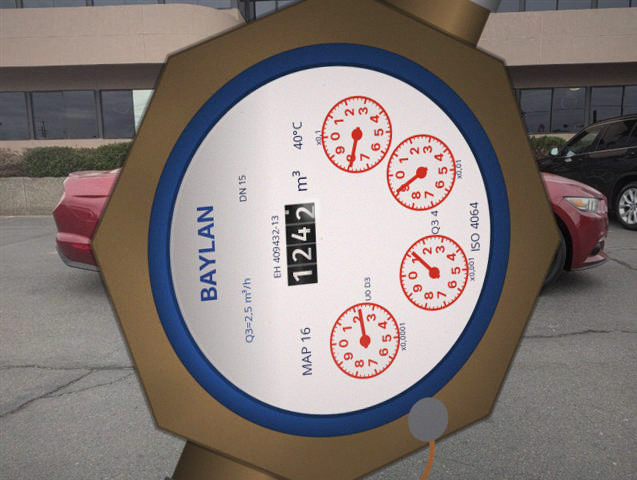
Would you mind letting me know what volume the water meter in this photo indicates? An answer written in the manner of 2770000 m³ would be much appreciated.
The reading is 1241.7912 m³
